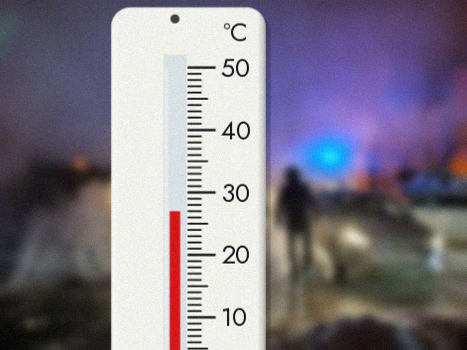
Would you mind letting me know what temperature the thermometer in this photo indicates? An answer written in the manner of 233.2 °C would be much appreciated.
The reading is 27 °C
